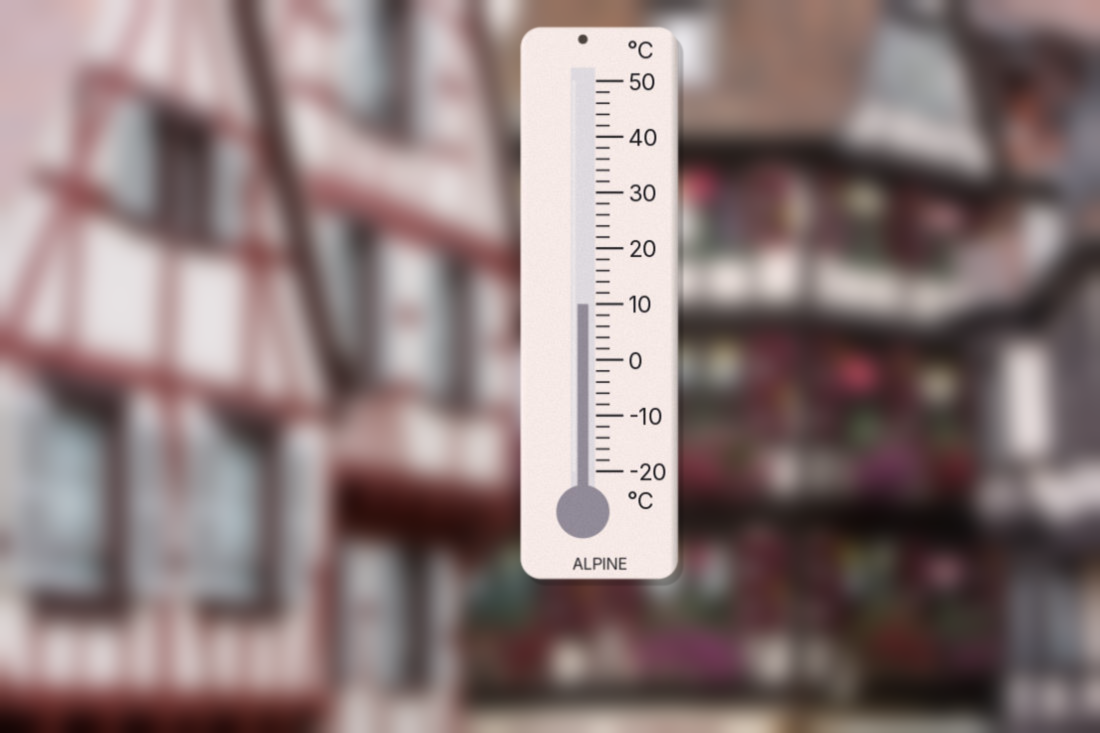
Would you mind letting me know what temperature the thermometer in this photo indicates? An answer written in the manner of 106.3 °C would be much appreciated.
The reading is 10 °C
